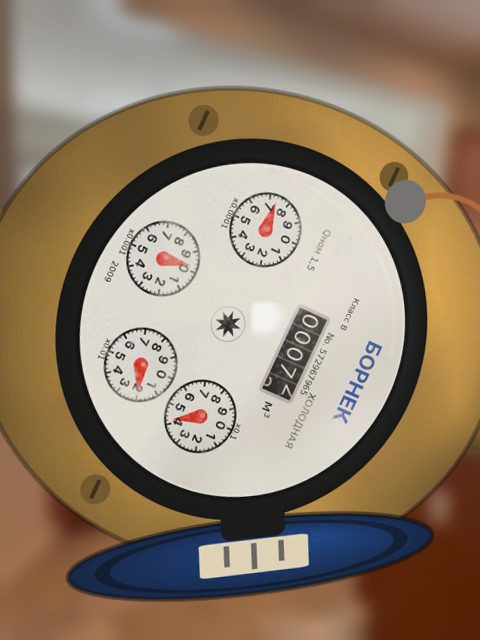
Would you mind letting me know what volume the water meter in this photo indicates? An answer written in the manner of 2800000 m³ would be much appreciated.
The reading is 72.4197 m³
